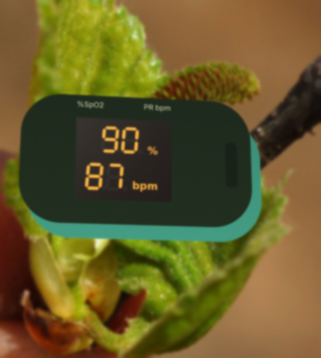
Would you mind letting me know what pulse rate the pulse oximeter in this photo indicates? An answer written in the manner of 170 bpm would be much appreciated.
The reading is 87 bpm
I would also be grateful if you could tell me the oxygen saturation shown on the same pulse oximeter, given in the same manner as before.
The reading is 90 %
